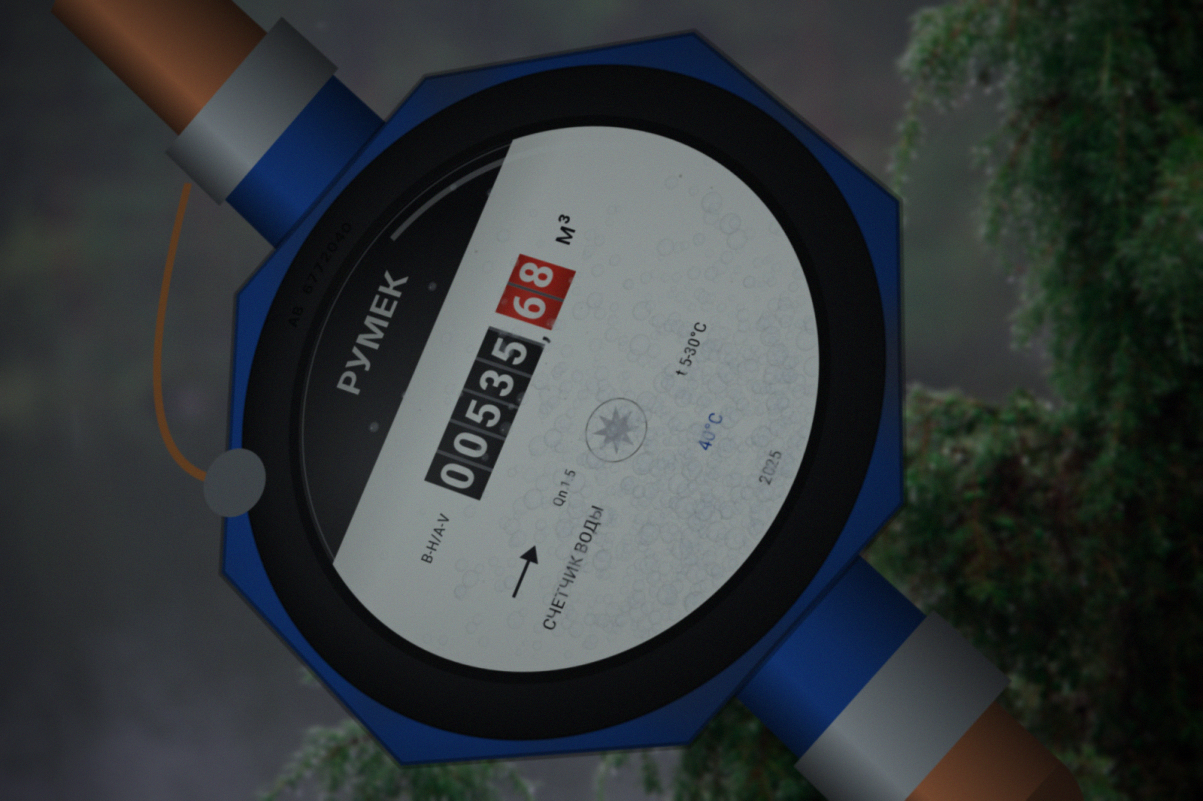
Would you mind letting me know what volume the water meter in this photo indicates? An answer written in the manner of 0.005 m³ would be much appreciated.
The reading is 535.68 m³
